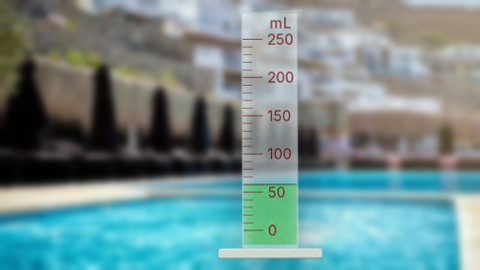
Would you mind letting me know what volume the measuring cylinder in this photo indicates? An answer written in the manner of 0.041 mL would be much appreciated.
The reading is 60 mL
